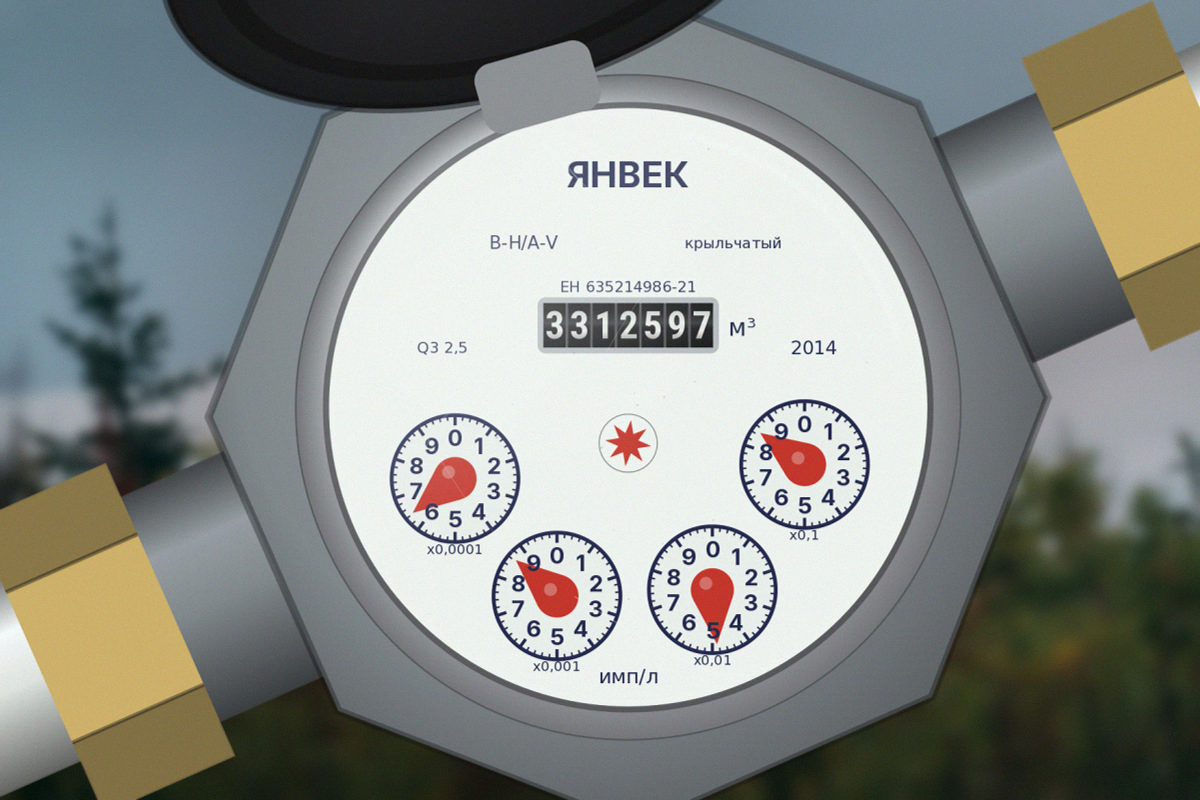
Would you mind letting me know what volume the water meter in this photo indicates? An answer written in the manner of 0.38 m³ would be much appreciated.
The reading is 3312597.8486 m³
